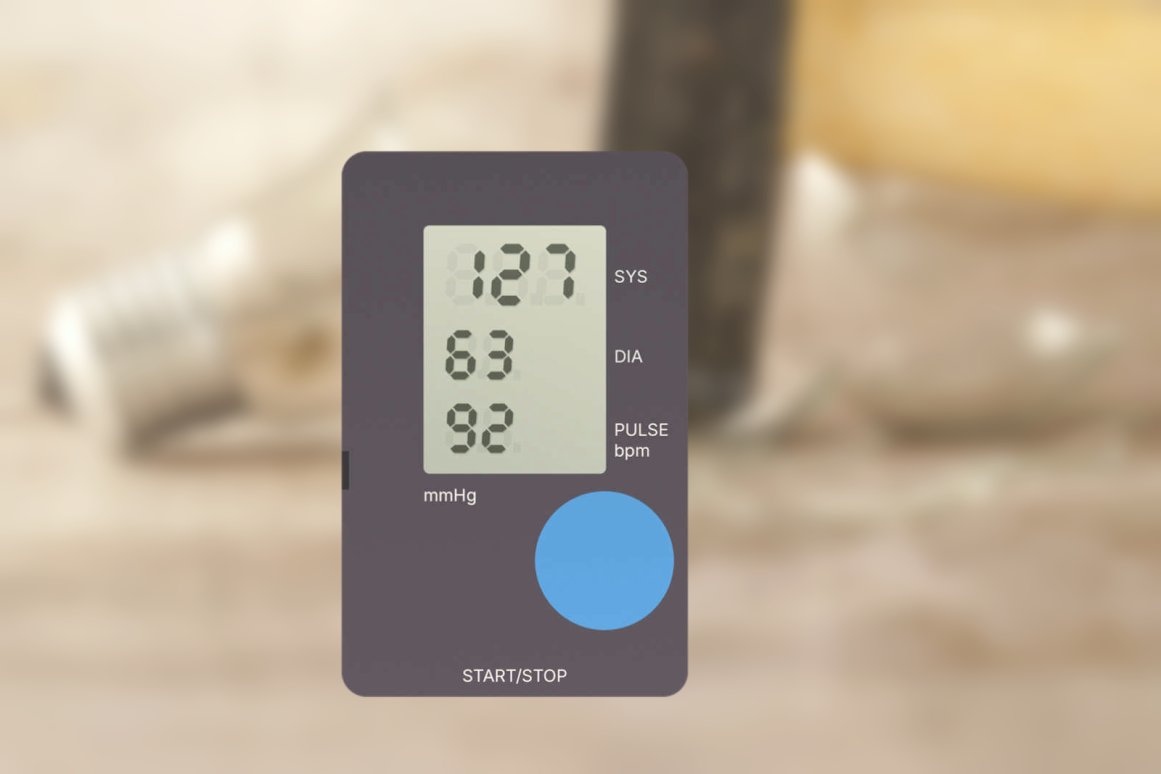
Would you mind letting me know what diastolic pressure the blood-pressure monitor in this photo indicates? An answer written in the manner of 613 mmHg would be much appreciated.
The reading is 63 mmHg
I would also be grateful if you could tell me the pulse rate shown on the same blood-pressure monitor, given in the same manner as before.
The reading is 92 bpm
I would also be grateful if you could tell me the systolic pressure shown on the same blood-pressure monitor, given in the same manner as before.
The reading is 127 mmHg
